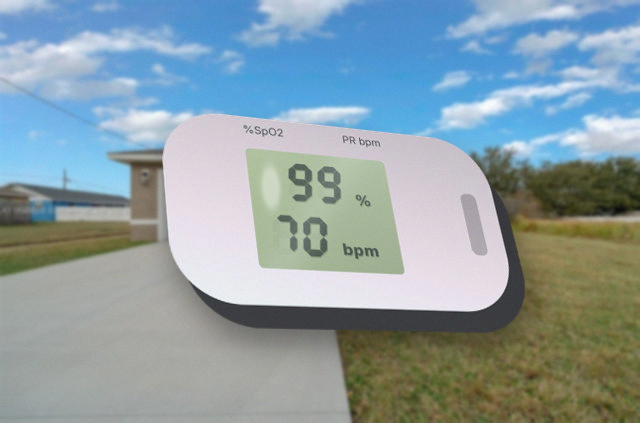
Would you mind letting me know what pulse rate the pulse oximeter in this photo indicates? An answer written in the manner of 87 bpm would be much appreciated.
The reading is 70 bpm
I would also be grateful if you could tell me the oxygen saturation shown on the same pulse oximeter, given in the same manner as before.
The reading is 99 %
